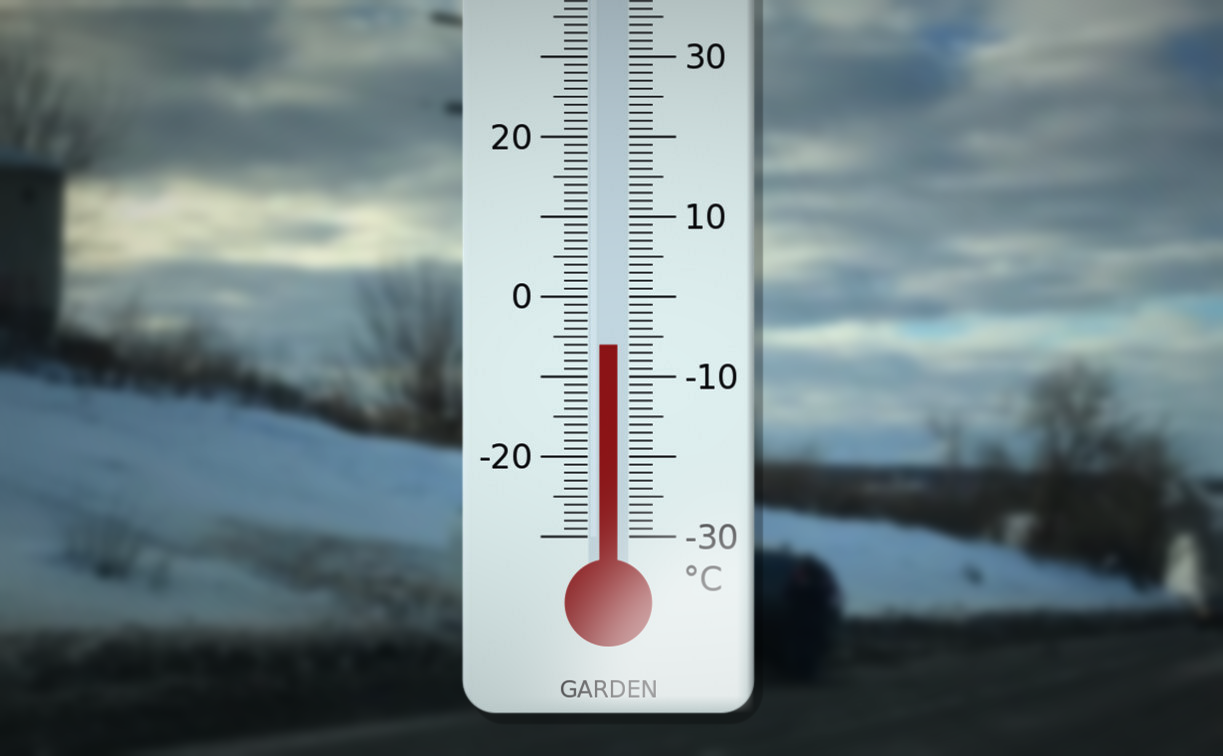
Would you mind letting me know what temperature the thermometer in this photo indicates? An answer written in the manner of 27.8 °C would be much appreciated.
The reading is -6 °C
